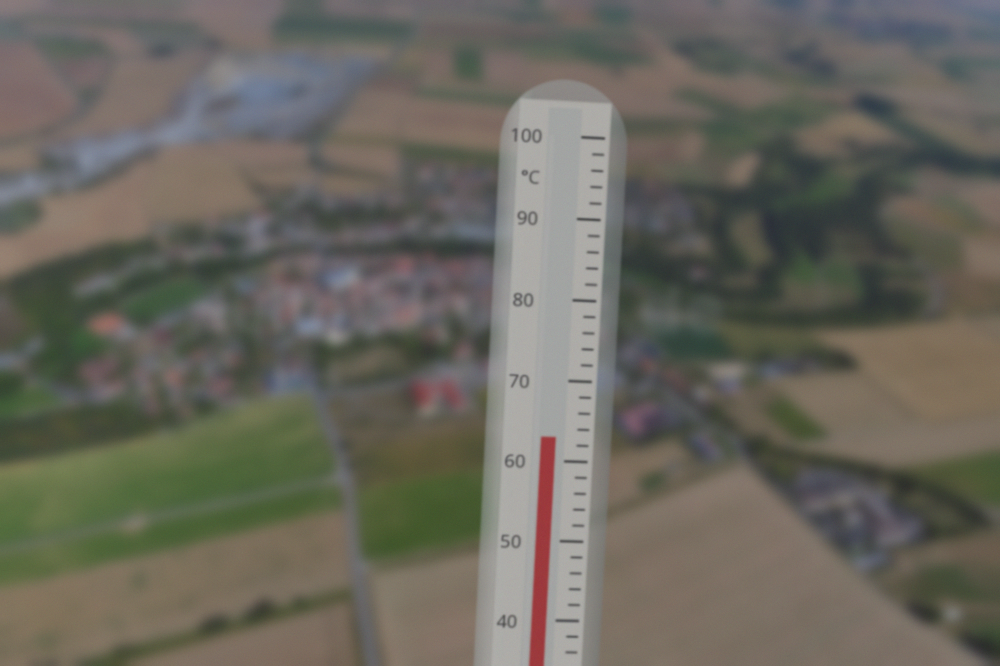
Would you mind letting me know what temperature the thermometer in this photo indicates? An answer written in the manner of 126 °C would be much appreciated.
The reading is 63 °C
